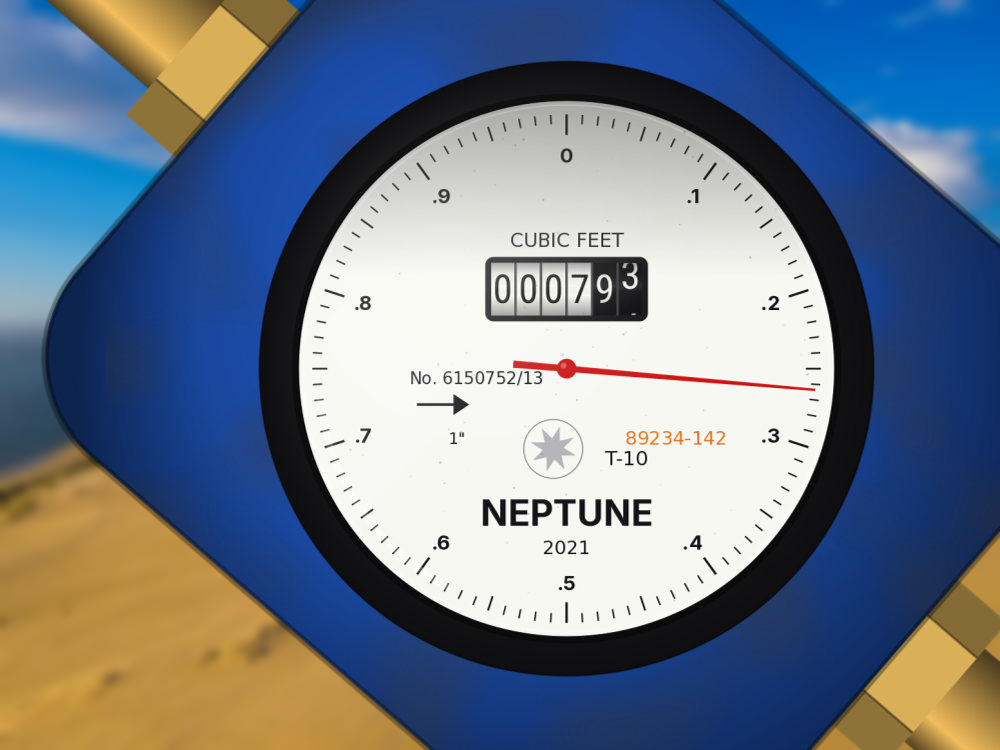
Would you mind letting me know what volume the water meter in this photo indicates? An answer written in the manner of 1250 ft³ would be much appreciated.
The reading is 793.26 ft³
